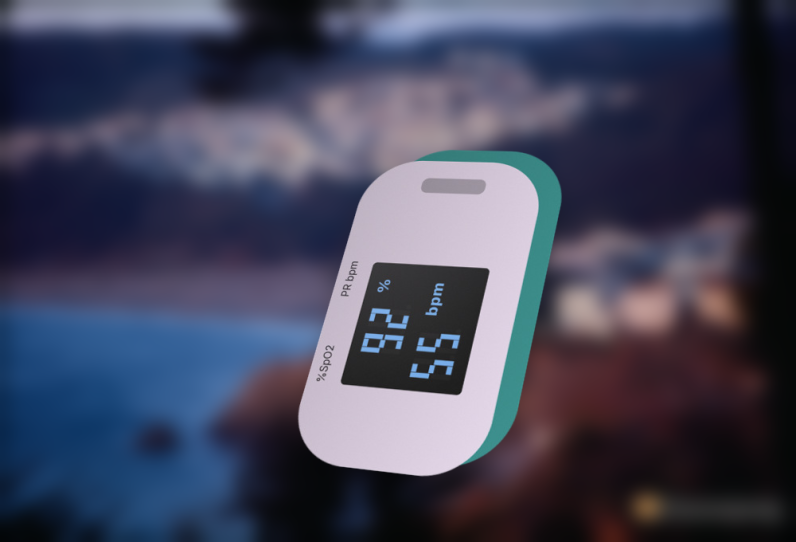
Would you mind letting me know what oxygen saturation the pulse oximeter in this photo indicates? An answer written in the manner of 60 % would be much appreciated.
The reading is 92 %
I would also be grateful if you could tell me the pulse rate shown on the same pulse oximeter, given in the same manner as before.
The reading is 55 bpm
